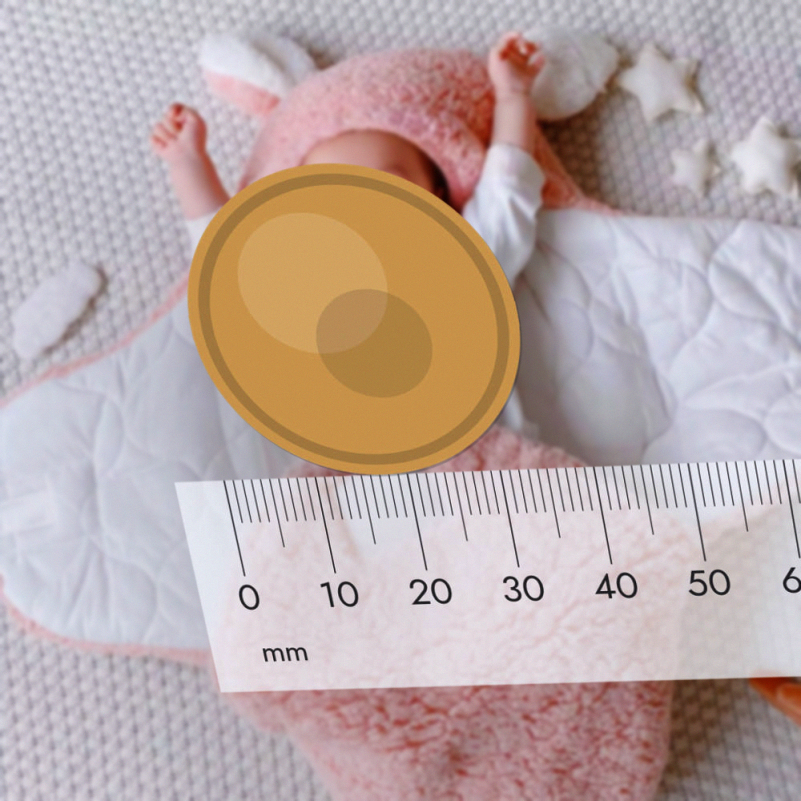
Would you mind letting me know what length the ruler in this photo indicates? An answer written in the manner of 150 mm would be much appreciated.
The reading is 35 mm
